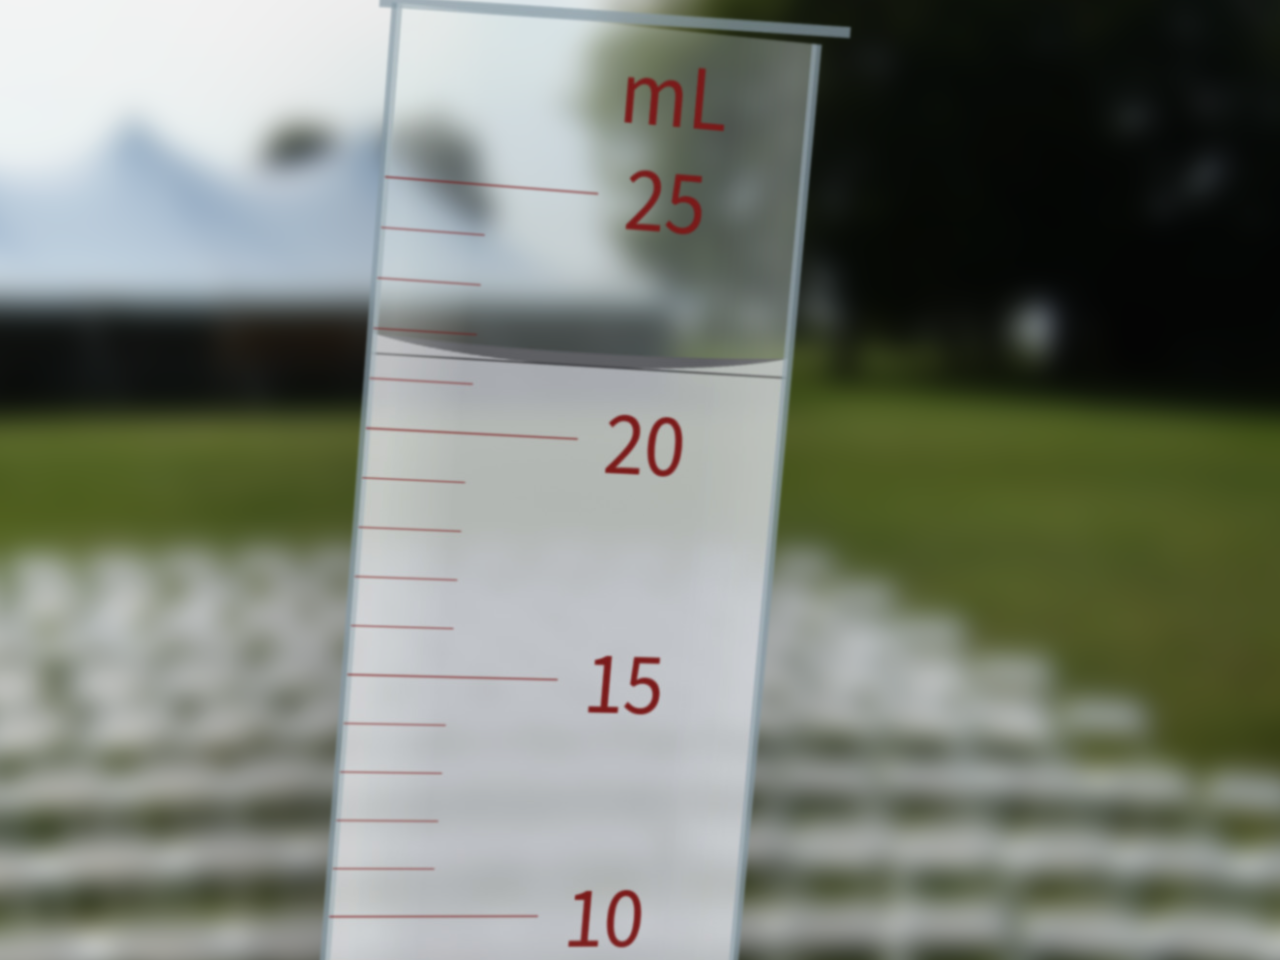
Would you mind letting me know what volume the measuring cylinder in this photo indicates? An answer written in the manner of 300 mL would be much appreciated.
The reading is 21.5 mL
